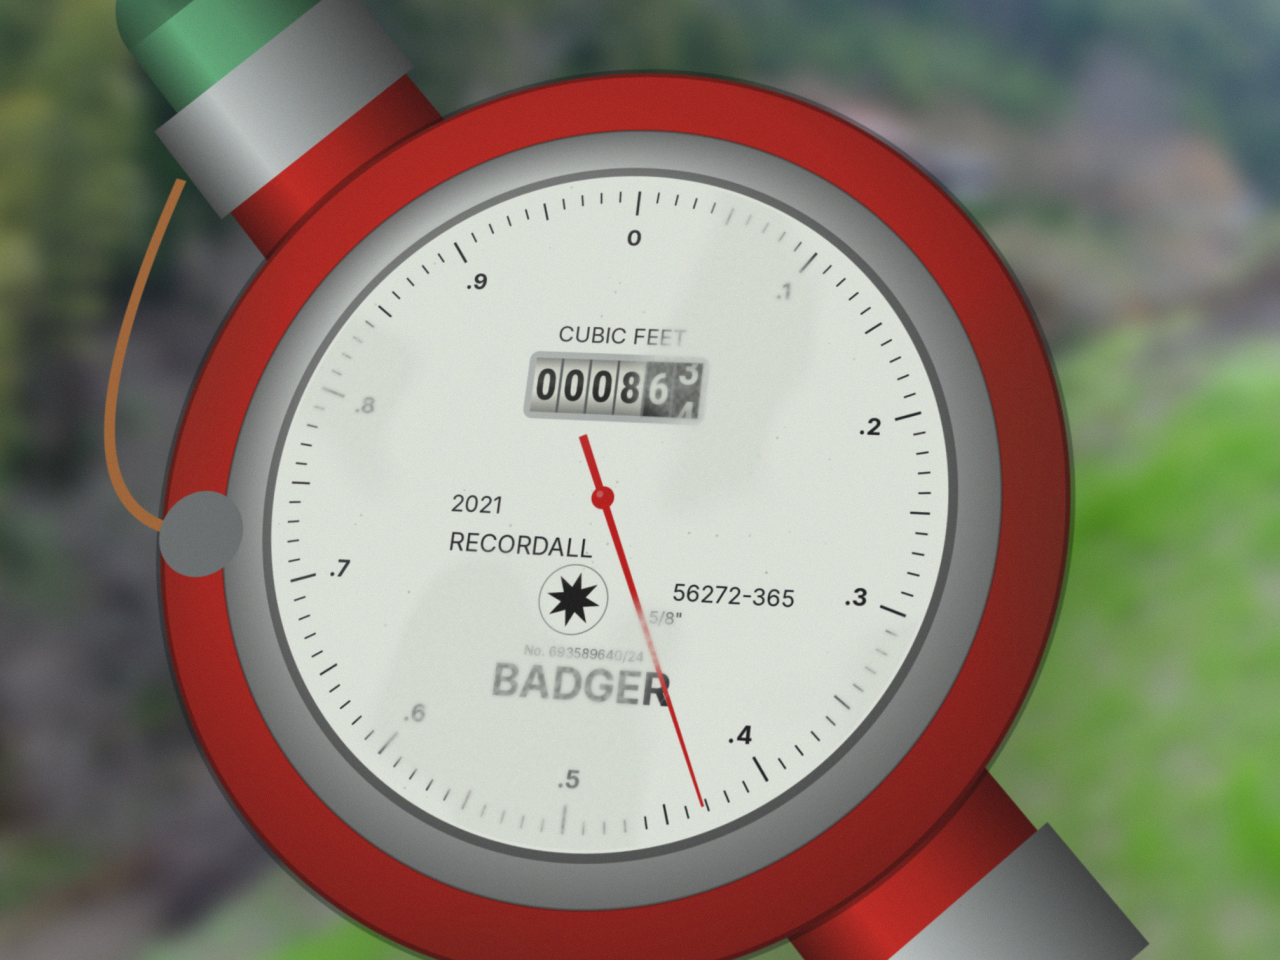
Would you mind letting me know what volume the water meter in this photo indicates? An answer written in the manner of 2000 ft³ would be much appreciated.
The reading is 863.43 ft³
